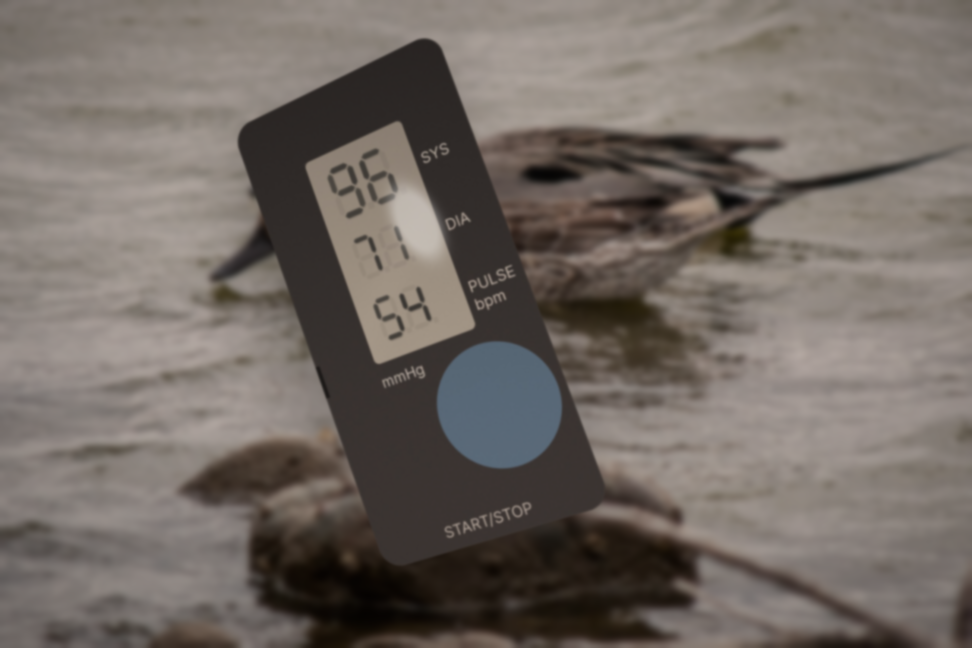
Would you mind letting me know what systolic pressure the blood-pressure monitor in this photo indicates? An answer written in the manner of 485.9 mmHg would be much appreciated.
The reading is 96 mmHg
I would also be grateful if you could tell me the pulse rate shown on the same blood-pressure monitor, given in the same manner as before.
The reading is 54 bpm
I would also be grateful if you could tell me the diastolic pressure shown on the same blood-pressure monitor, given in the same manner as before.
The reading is 71 mmHg
